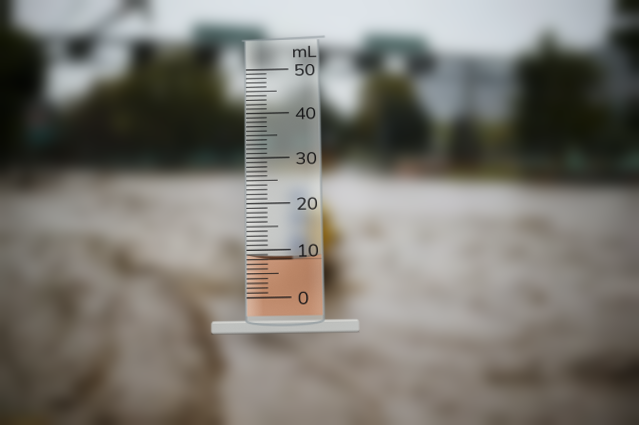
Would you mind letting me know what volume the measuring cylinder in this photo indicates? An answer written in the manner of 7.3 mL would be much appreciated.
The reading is 8 mL
